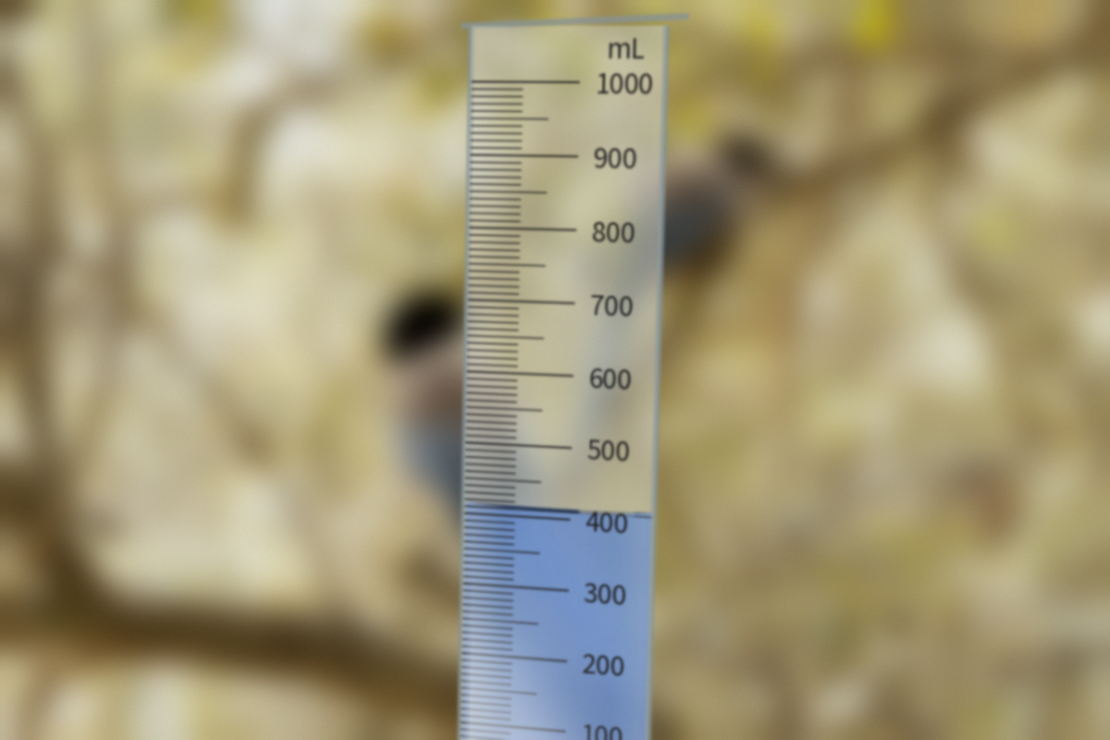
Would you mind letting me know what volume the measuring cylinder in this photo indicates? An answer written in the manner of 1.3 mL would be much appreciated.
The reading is 410 mL
